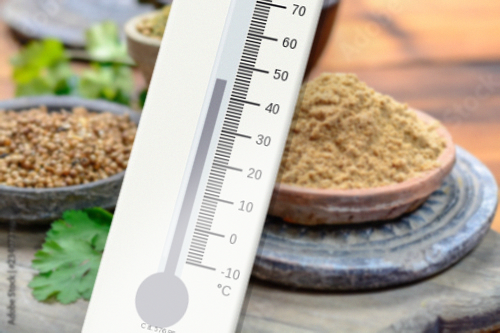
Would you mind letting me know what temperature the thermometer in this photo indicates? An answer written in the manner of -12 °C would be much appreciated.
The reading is 45 °C
